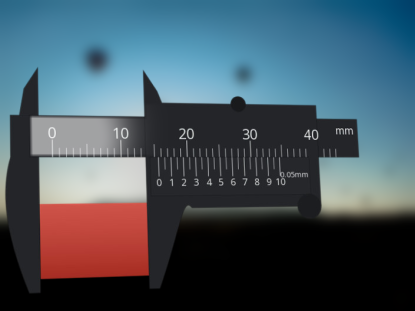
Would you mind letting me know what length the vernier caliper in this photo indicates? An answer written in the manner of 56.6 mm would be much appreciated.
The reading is 15.6 mm
